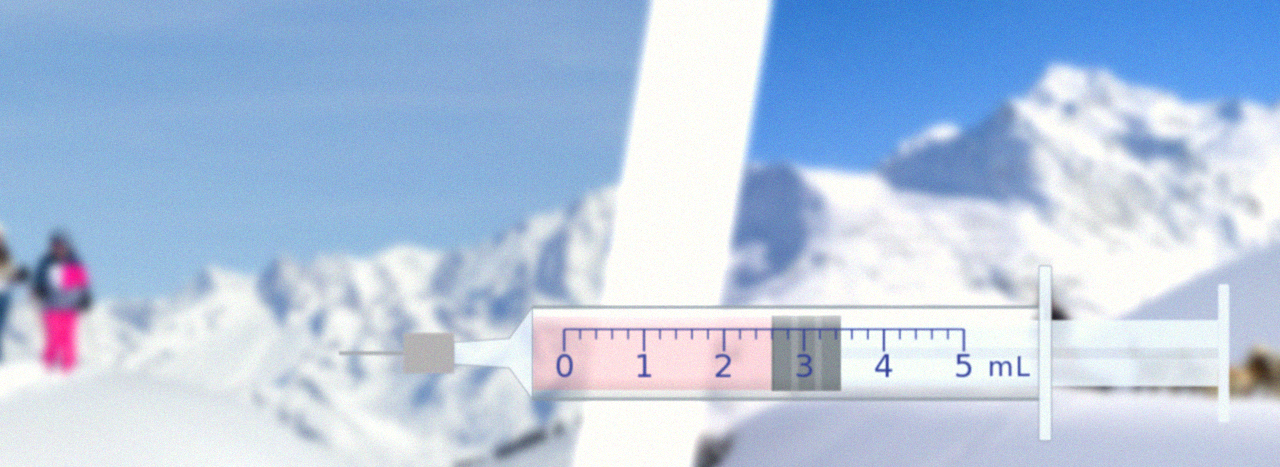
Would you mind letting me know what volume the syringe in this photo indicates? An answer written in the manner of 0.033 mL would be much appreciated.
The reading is 2.6 mL
